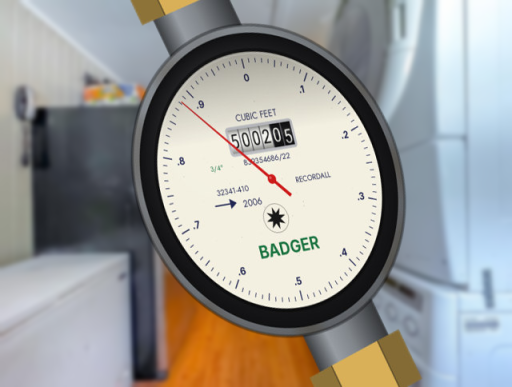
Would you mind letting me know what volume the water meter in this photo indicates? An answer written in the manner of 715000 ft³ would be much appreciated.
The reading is 500204.88 ft³
